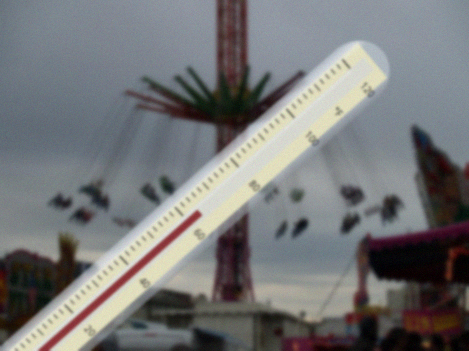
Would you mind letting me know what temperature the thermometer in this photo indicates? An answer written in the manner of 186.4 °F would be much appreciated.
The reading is 64 °F
